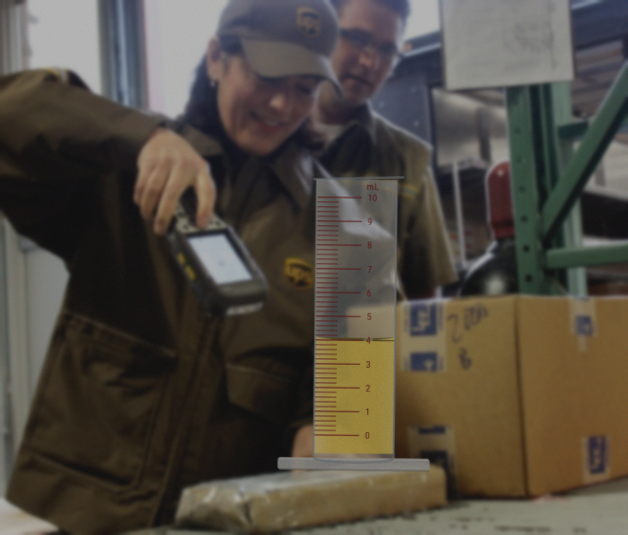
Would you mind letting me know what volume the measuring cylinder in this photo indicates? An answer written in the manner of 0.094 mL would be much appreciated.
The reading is 4 mL
